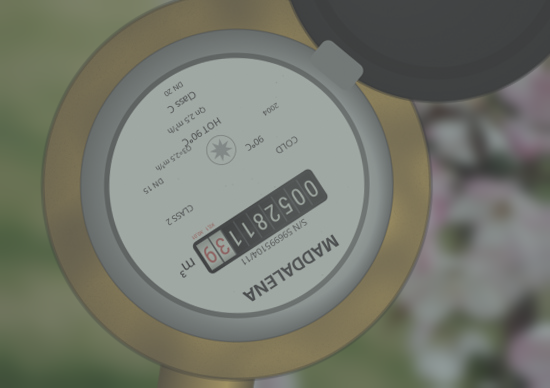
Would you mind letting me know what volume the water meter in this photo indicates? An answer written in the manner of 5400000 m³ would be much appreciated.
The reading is 52811.39 m³
